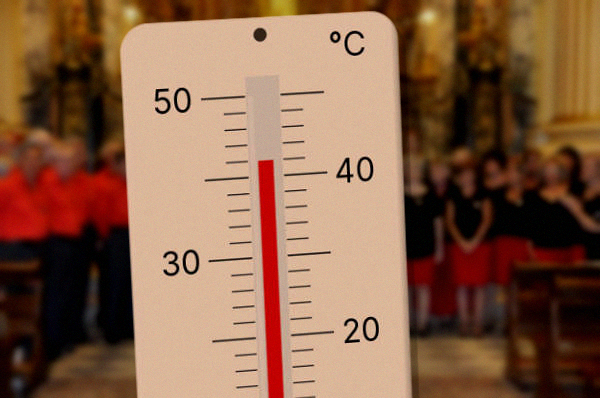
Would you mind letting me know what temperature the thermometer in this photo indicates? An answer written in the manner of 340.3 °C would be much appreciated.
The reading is 42 °C
